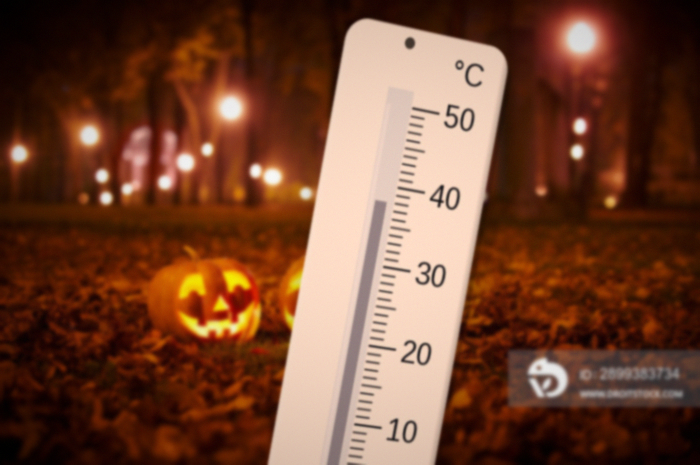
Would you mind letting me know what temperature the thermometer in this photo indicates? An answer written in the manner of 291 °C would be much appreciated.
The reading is 38 °C
